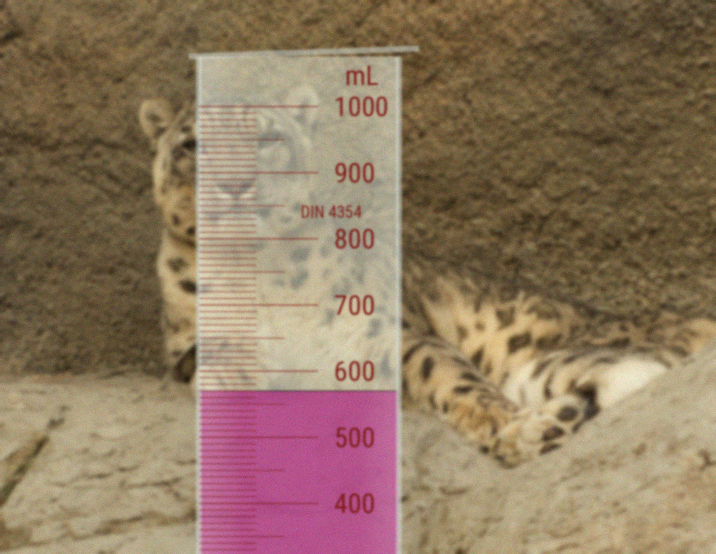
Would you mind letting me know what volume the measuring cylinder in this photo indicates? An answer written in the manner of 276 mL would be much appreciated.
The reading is 570 mL
